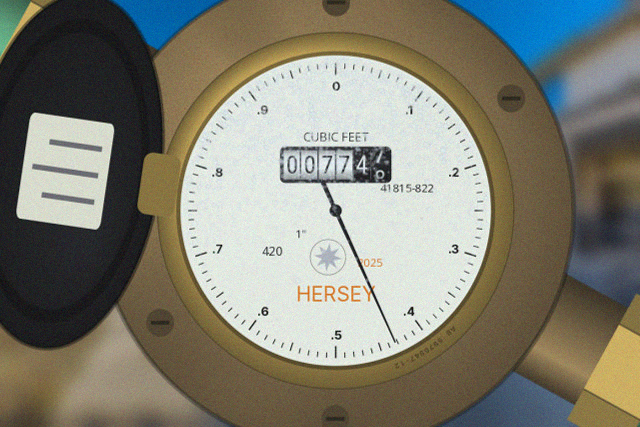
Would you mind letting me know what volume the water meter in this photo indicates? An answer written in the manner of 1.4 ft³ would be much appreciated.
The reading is 7747.43 ft³
